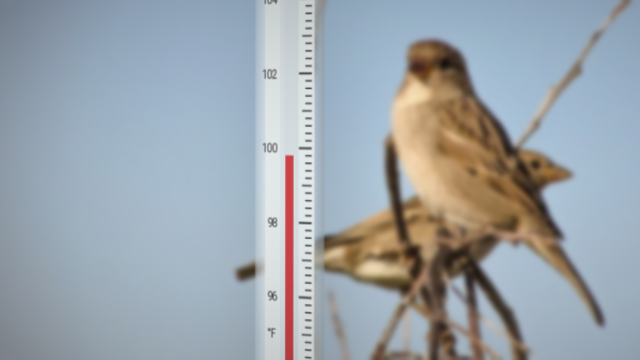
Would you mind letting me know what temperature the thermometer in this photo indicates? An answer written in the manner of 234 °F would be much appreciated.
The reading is 99.8 °F
